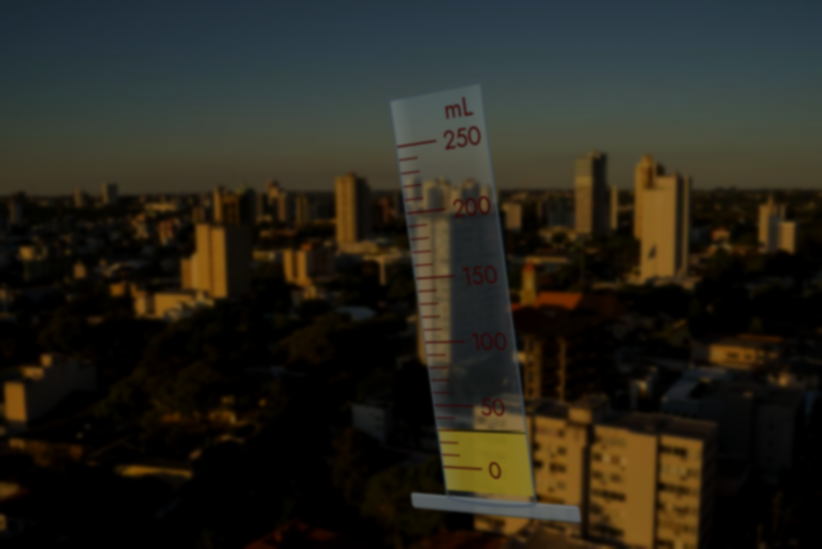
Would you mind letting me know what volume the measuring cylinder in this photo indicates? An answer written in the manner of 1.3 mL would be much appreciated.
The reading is 30 mL
